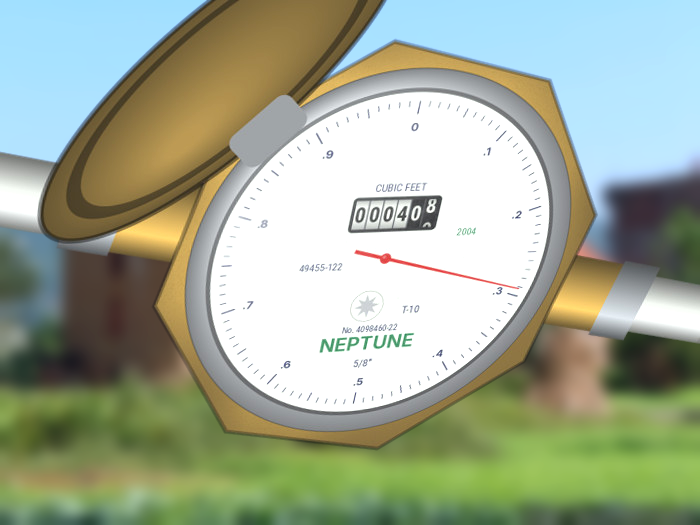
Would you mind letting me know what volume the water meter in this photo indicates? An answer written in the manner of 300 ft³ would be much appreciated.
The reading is 408.29 ft³
